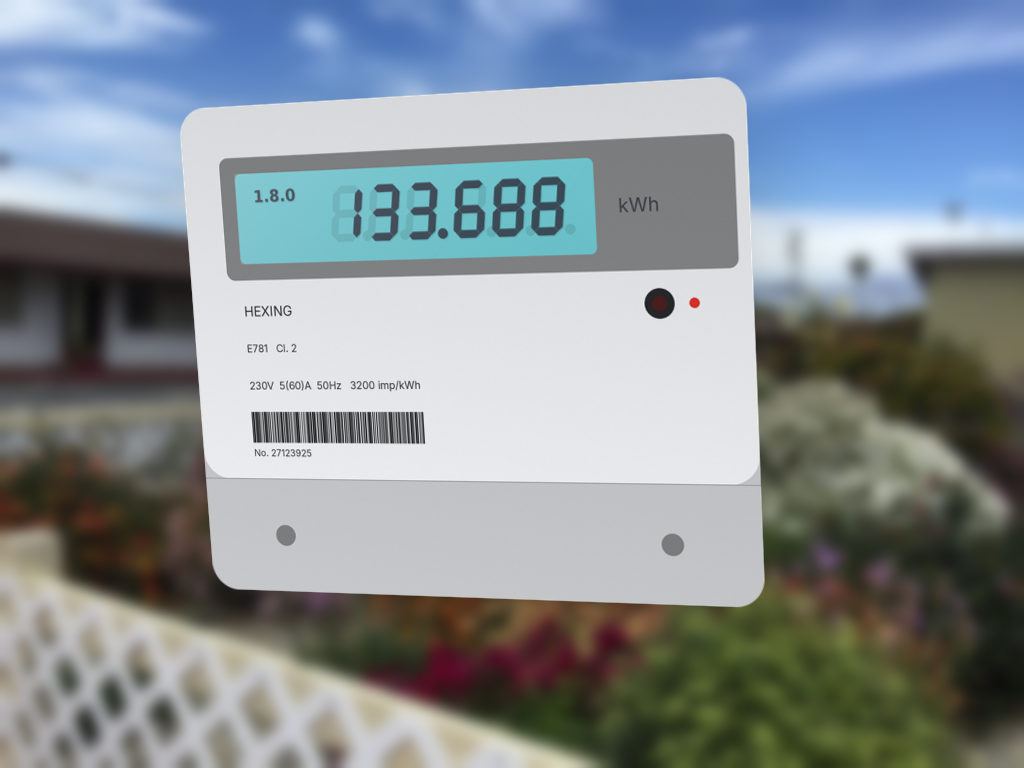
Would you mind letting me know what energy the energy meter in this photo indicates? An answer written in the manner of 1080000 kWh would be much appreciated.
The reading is 133.688 kWh
